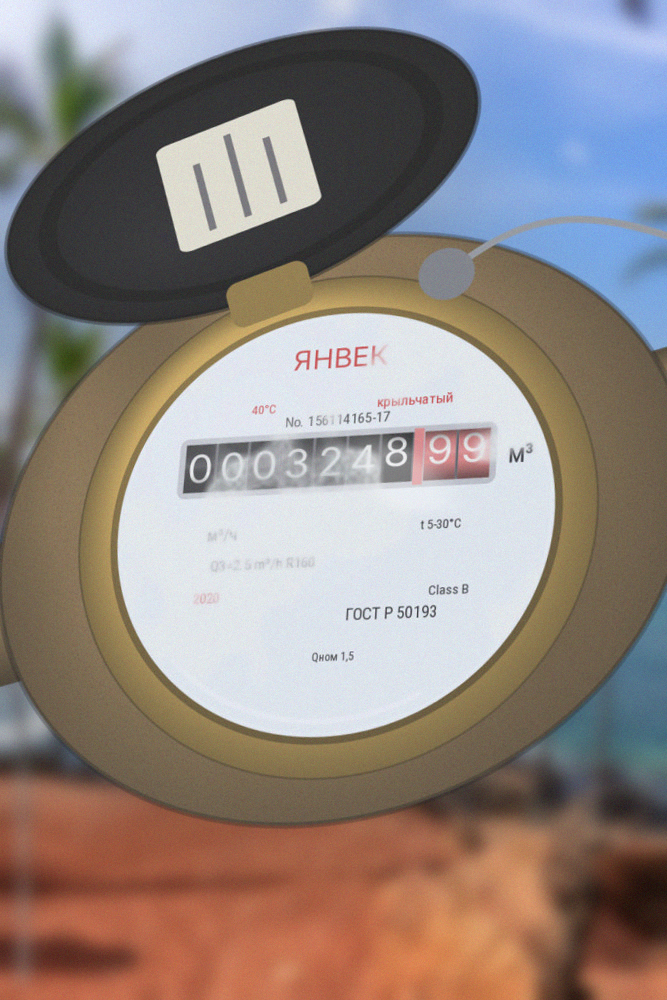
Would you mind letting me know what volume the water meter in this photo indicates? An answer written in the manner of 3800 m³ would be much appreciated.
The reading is 3248.99 m³
